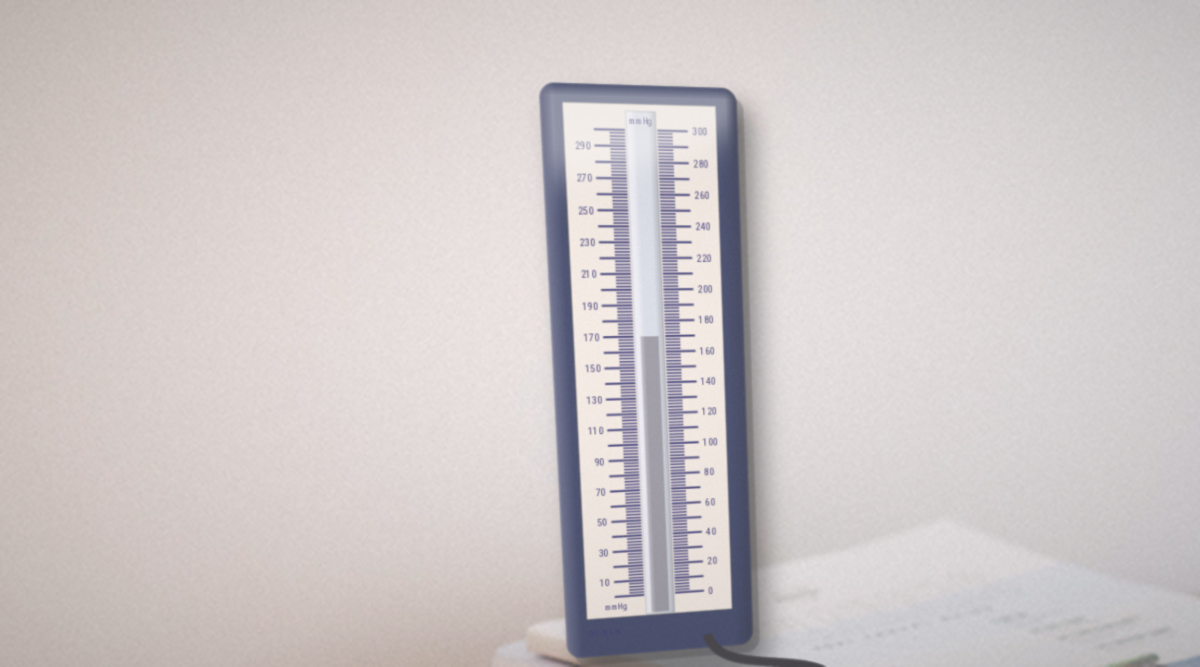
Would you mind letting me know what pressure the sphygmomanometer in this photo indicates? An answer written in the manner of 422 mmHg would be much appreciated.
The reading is 170 mmHg
